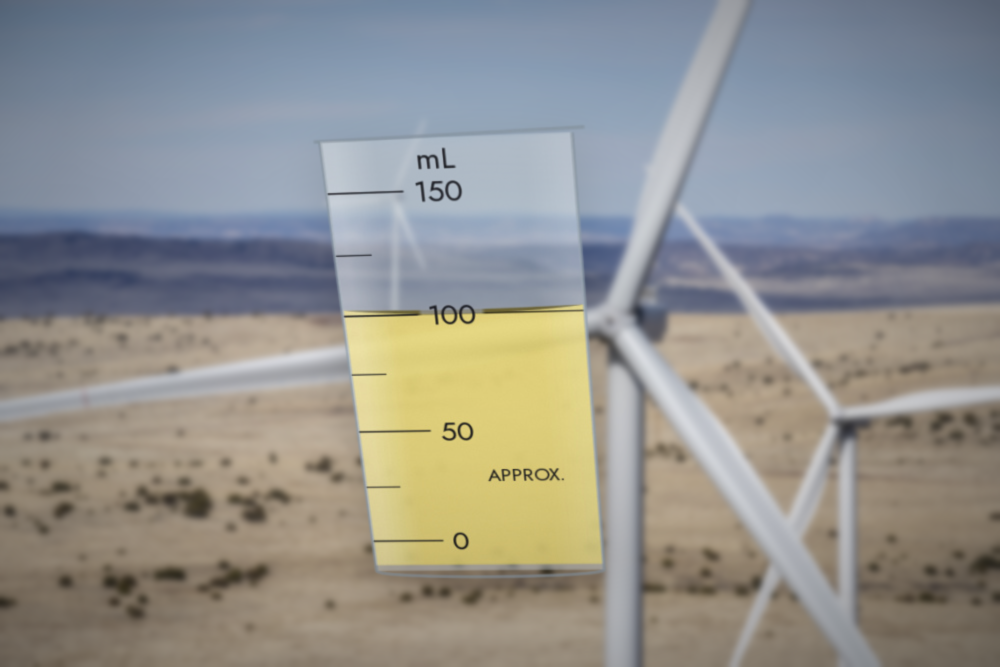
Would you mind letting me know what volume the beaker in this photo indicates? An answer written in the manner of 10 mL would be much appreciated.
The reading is 100 mL
